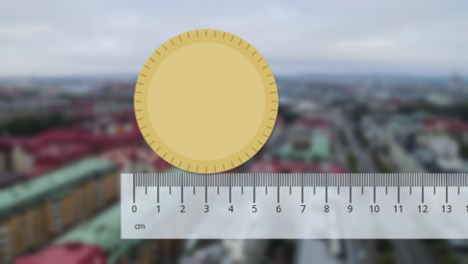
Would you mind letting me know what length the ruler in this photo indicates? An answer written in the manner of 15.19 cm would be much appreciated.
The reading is 6 cm
